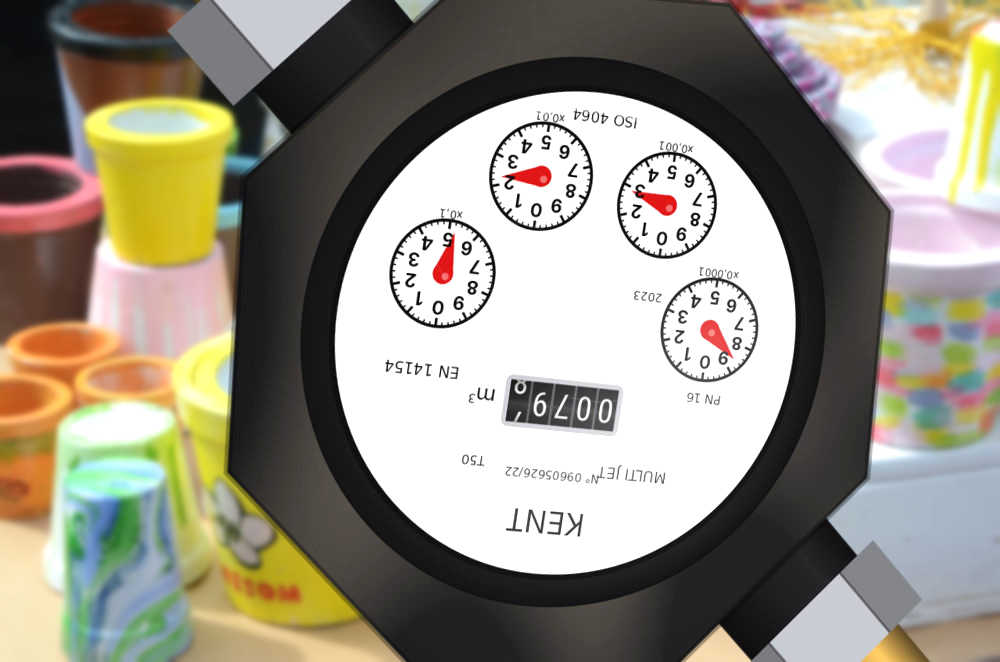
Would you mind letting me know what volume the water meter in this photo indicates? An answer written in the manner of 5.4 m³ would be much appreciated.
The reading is 797.5228 m³
